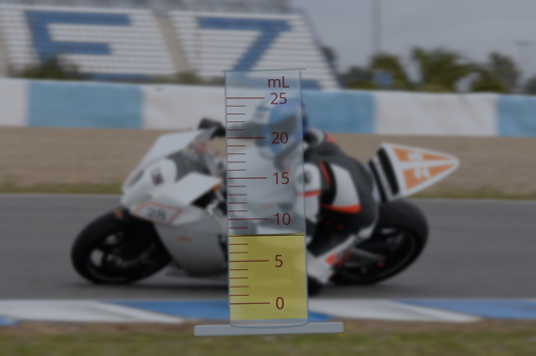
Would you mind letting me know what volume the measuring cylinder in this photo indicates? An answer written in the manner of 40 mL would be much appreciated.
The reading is 8 mL
